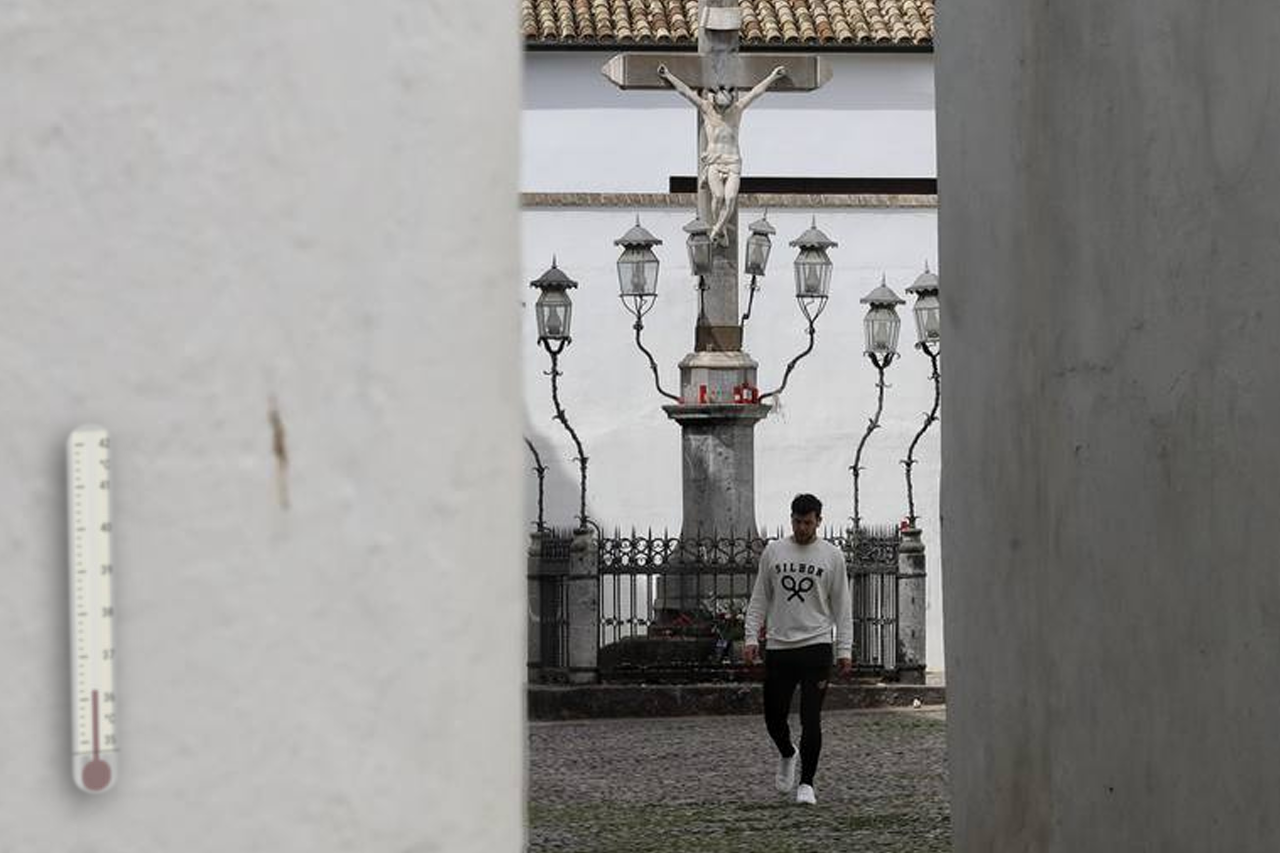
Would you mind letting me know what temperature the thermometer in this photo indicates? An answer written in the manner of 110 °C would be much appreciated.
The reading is 36.2 °C
